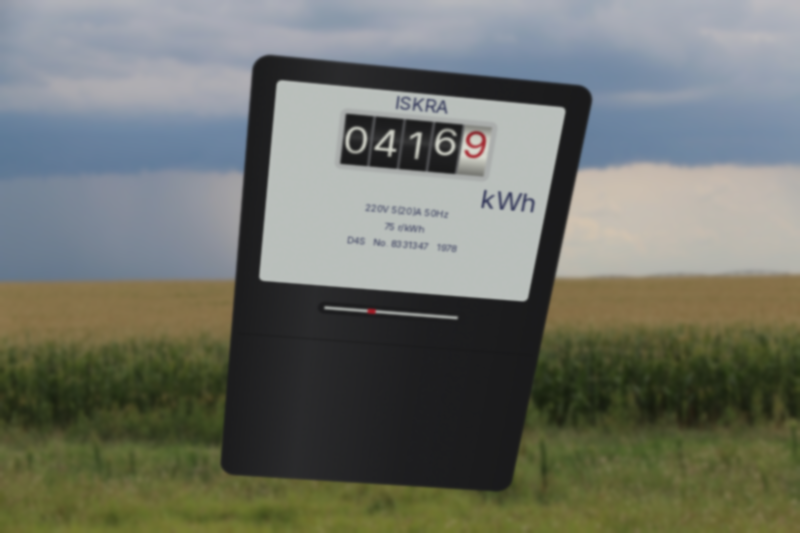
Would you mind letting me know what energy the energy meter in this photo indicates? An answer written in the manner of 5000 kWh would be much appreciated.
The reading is 416.9 kWh
